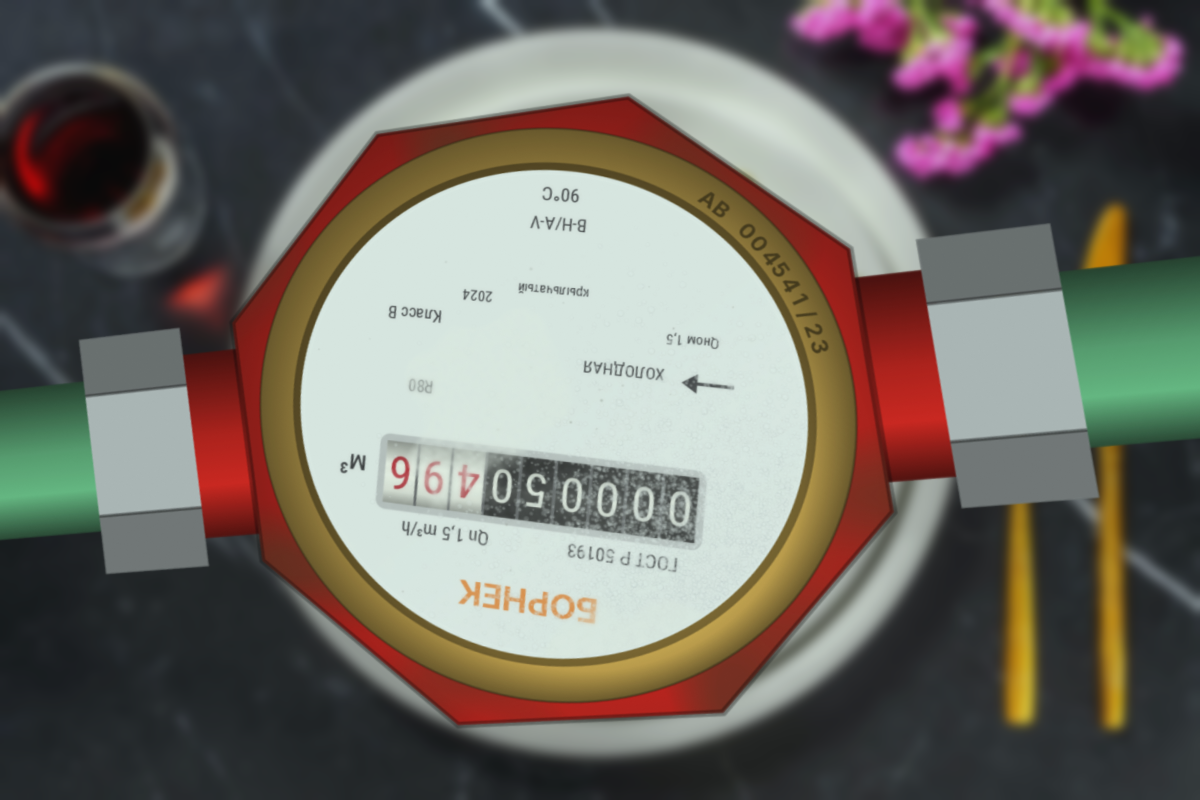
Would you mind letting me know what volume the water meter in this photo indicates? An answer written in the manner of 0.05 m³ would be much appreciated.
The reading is 50.496 m³
